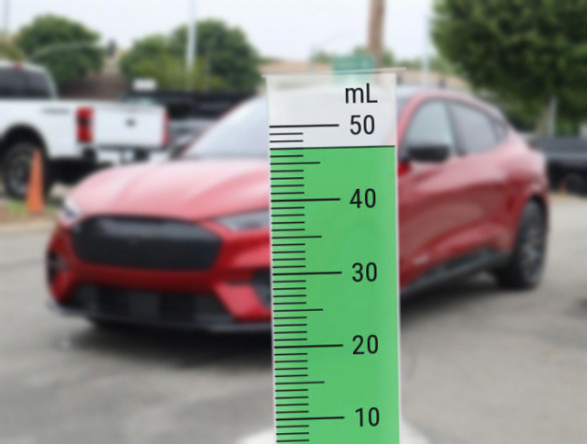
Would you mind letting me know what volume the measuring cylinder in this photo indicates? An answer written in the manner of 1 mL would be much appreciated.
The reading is 47 mL
